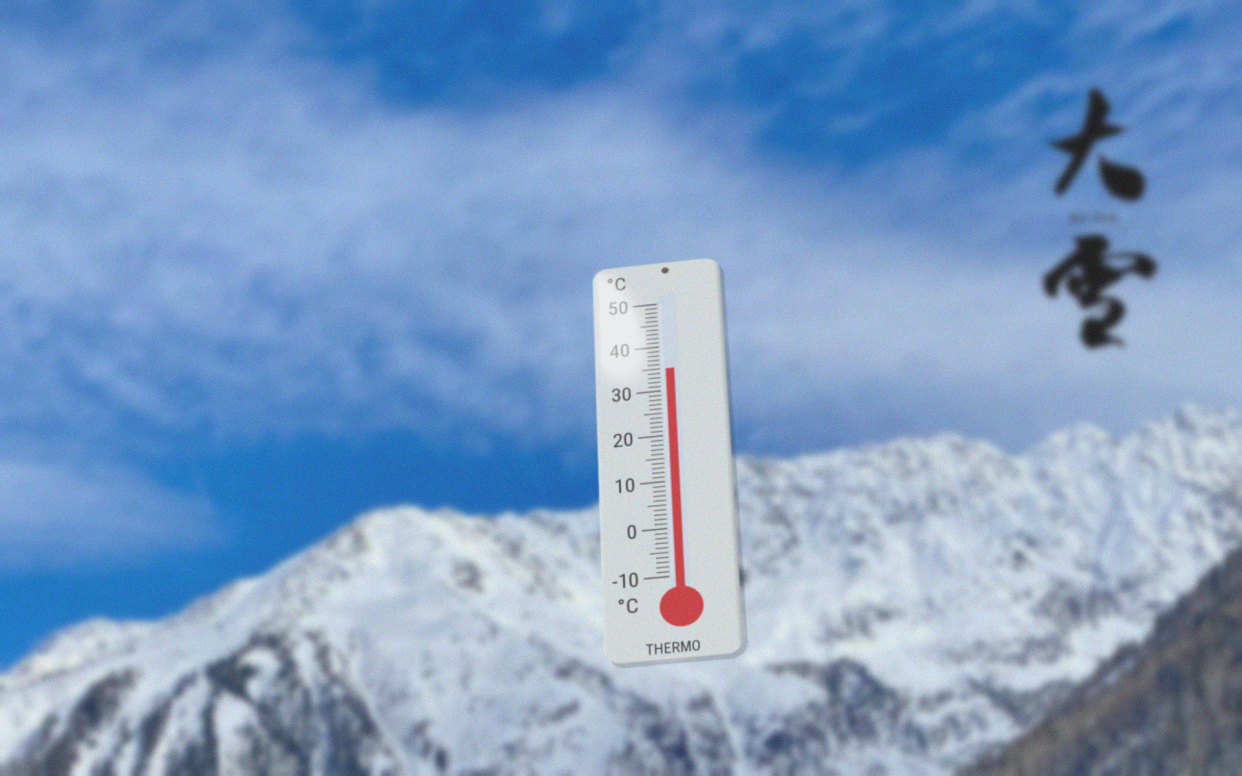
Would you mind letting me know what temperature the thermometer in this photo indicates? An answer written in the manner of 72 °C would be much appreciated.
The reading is 35 °C
